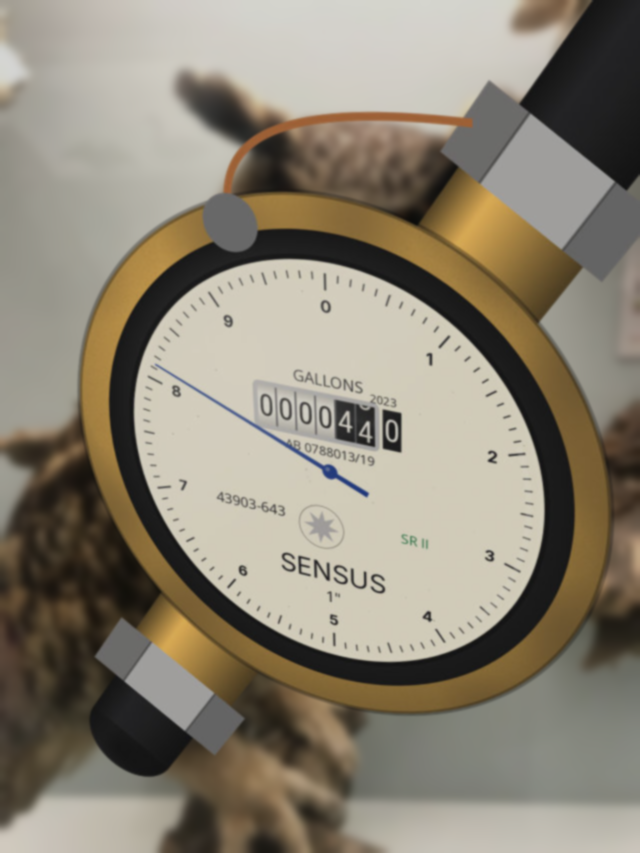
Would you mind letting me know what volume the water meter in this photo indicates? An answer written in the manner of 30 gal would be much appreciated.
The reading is 438.1 gal
